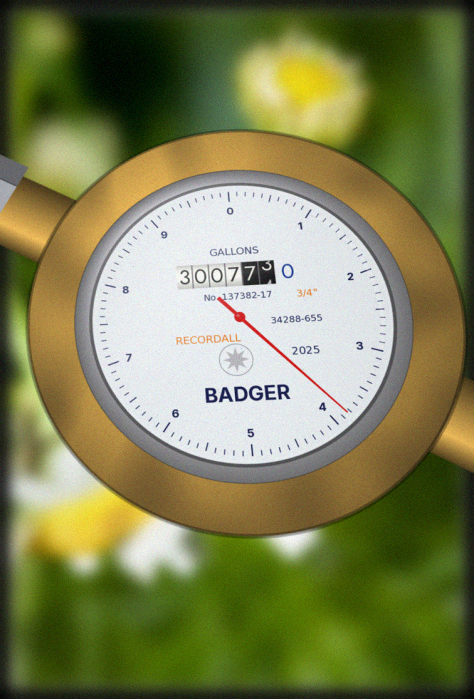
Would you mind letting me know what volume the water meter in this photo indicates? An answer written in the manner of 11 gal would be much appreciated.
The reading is 3007733.8 gal
